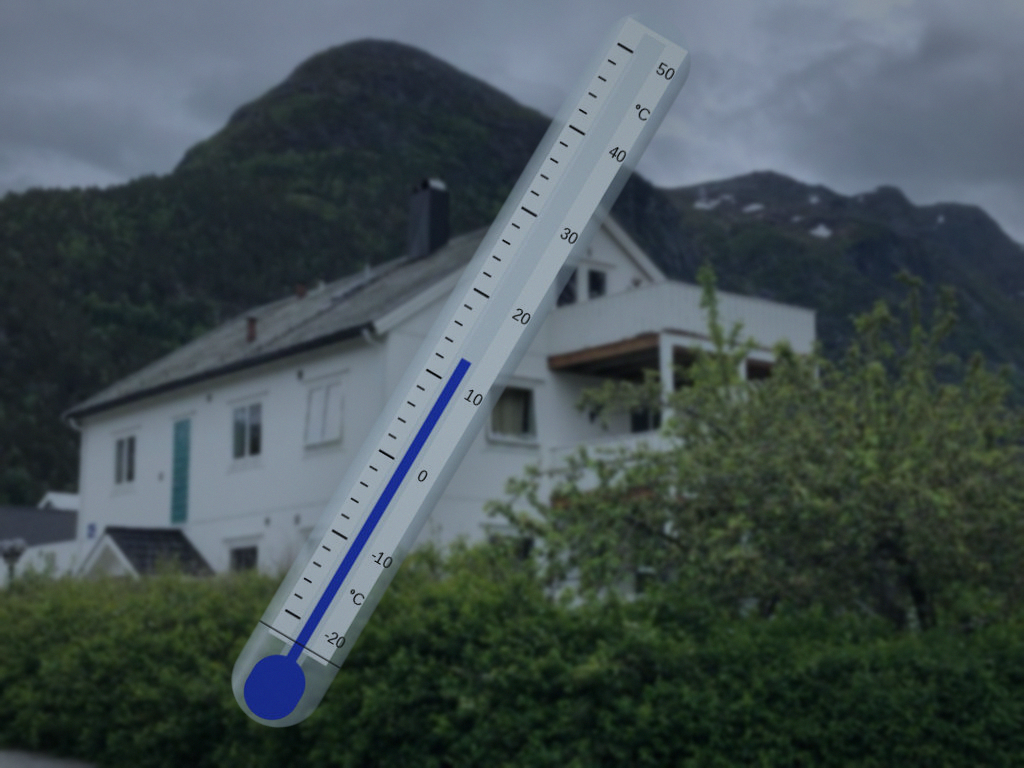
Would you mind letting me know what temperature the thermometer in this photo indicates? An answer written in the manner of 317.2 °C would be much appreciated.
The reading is 13 °C
